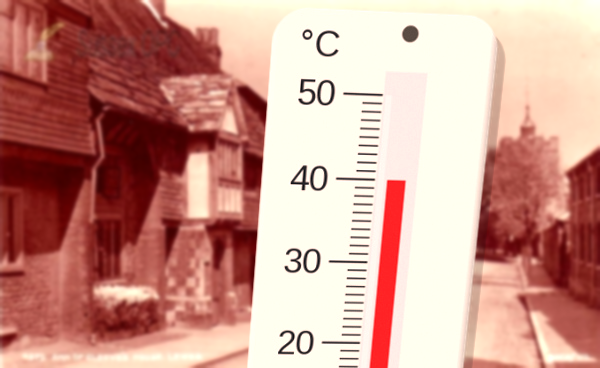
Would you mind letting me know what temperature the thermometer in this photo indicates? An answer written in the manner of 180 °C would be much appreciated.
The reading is 40 °C
